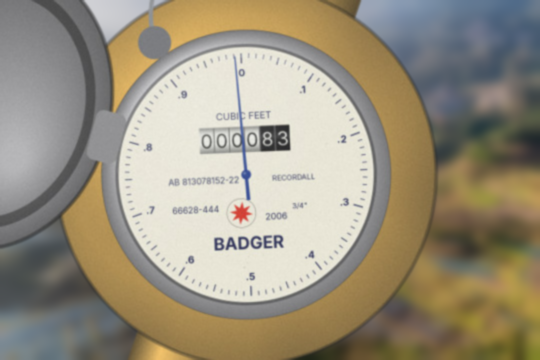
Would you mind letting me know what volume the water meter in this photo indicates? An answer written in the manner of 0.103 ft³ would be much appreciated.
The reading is 82.99 ft³
